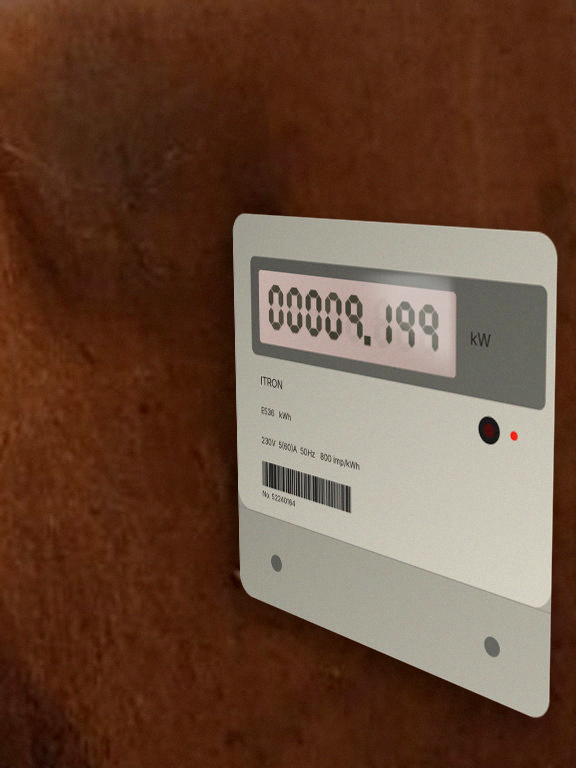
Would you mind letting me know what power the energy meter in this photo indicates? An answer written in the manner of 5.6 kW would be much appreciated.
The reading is 9.199 kW
